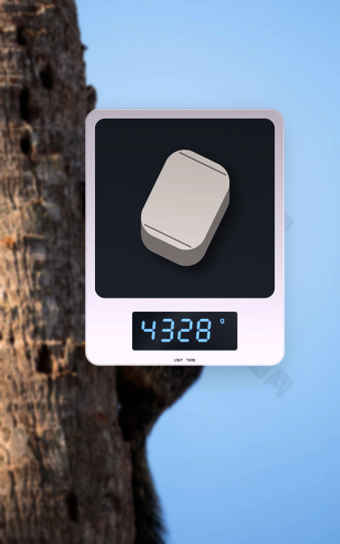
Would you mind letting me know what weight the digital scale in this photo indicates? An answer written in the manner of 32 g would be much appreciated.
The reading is 4328 g
